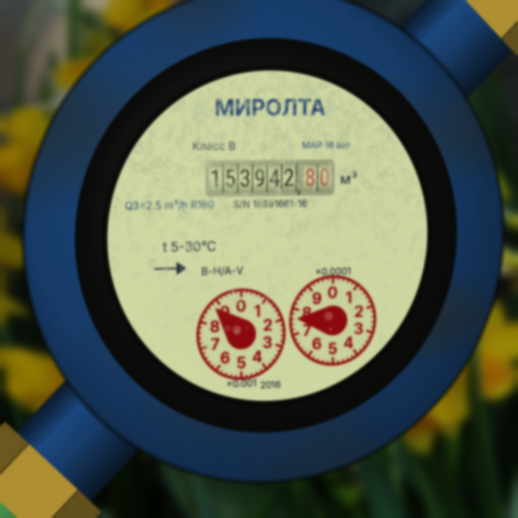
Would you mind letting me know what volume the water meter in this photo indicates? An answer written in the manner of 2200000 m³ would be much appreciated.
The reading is 153942.8087 m³
